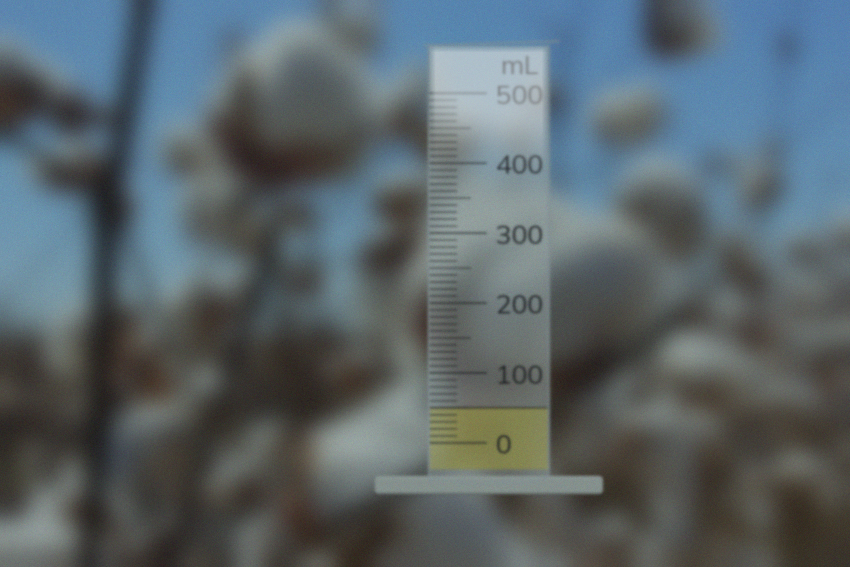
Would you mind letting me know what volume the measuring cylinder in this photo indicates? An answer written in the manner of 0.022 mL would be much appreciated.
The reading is 50 mL
